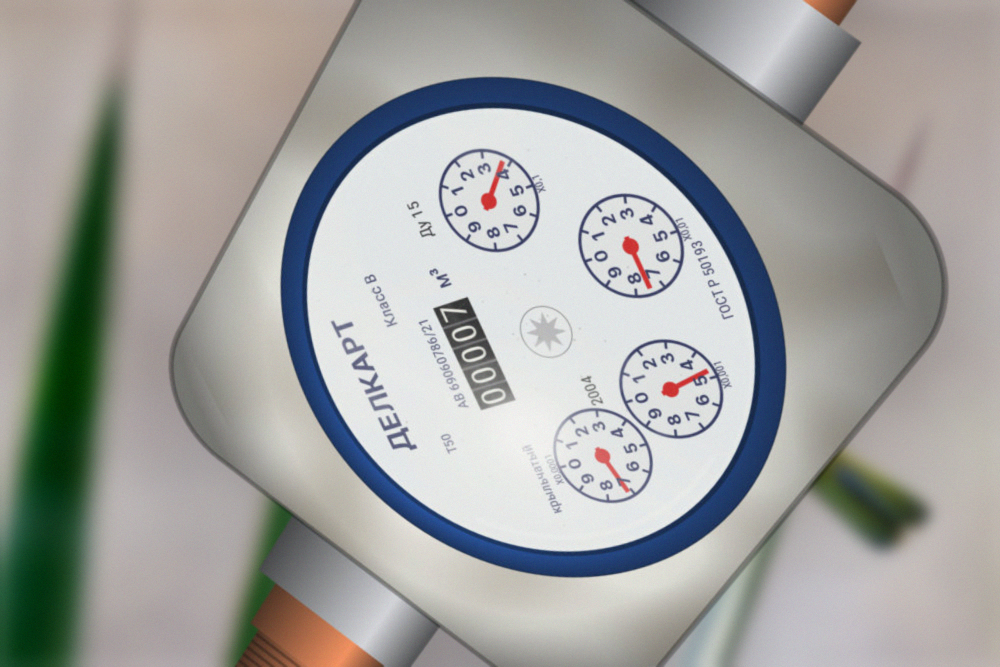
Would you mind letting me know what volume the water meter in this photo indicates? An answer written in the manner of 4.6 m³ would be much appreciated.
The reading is 7.3747 m³
